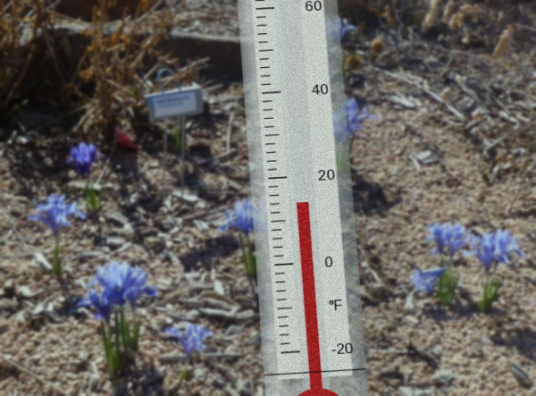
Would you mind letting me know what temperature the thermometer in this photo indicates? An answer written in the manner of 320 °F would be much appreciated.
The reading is 14 °F
